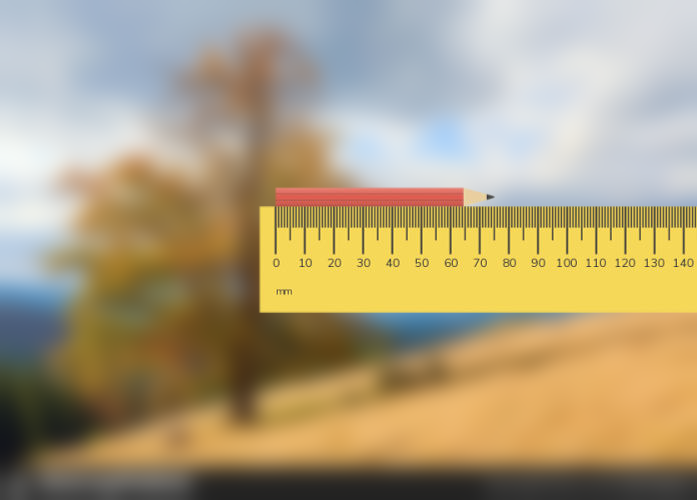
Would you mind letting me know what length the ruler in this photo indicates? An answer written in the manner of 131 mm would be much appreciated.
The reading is 75 mm
